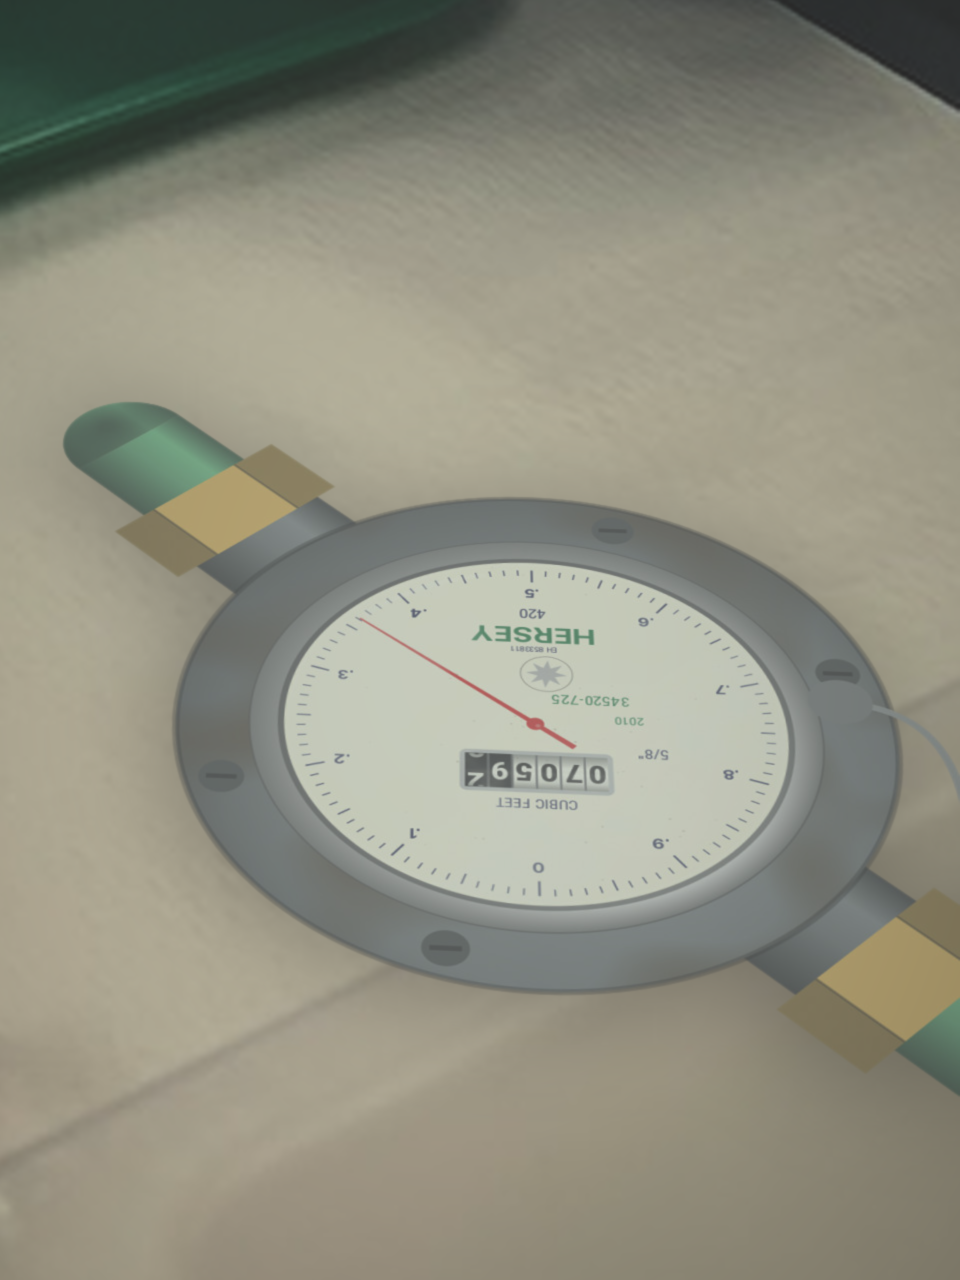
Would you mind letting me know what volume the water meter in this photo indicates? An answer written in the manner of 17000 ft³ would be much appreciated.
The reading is 70592.36 ft³
